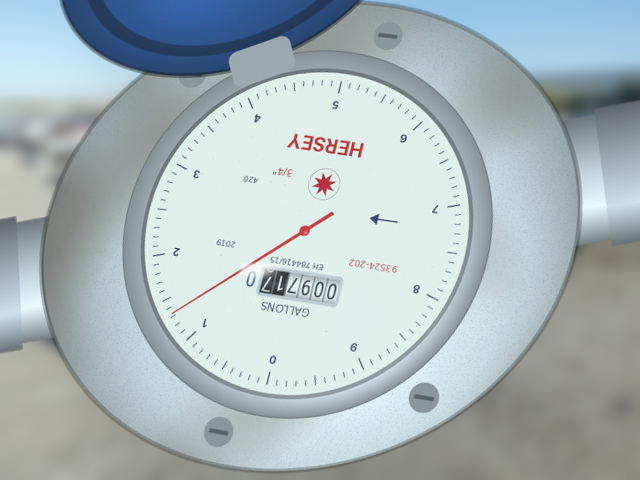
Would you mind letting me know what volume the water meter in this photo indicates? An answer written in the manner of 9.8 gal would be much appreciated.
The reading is 97171.3 gal
